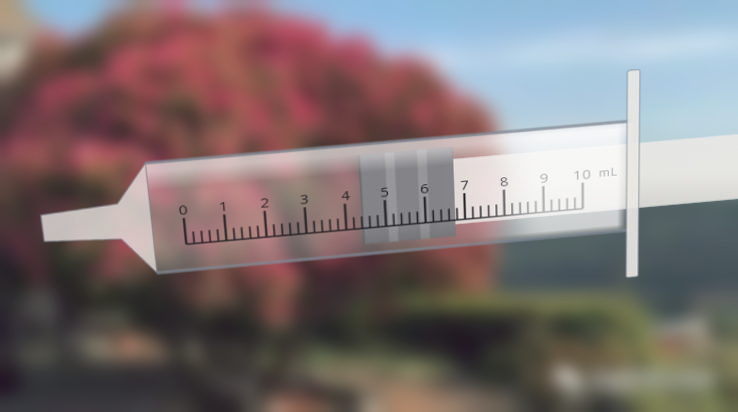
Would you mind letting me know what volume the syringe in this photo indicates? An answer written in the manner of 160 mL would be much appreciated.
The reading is 4.4 mL
